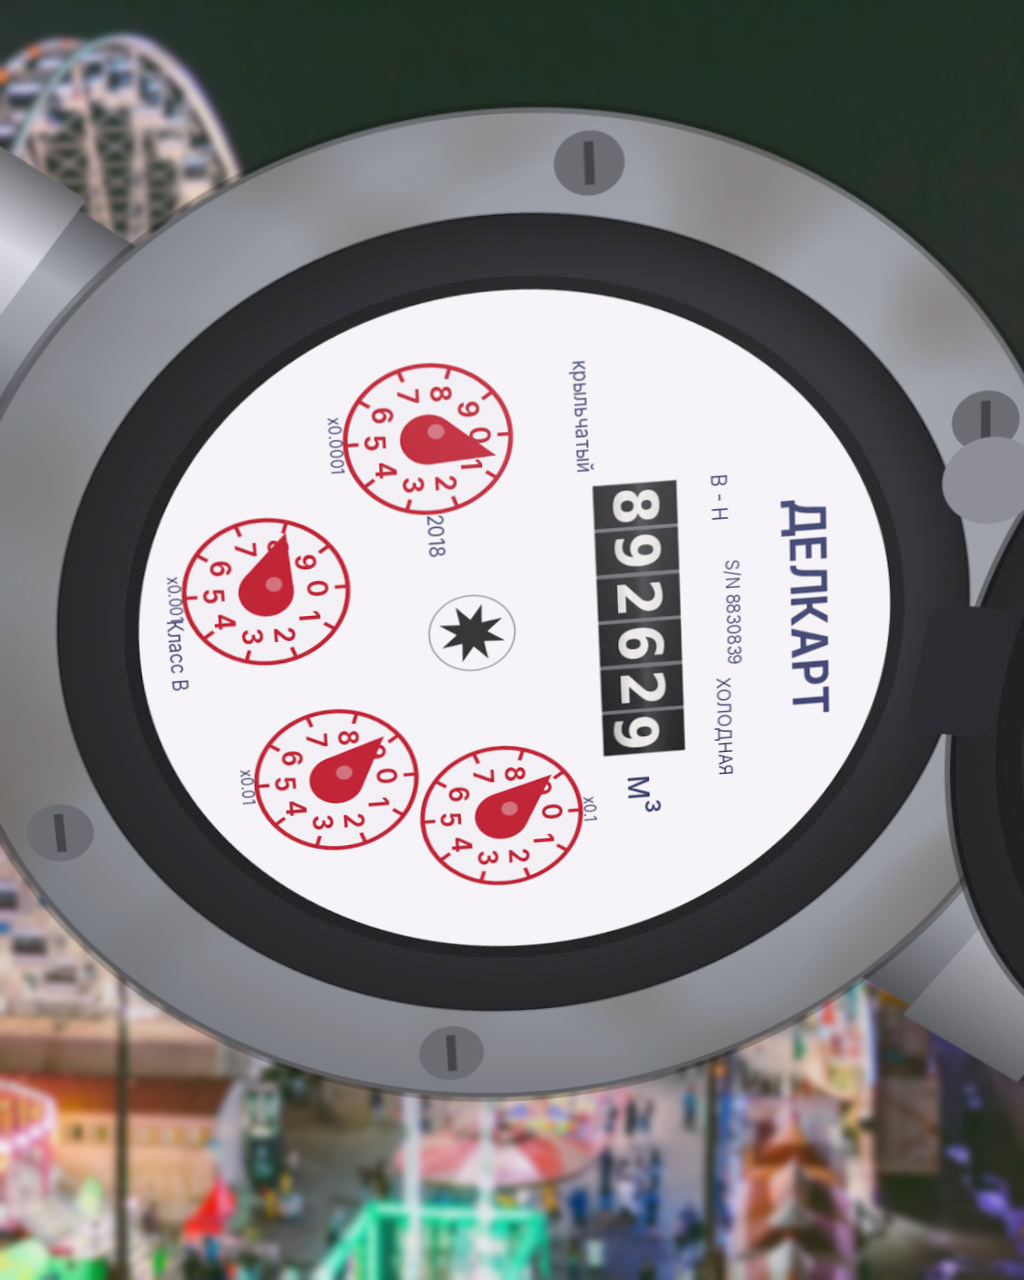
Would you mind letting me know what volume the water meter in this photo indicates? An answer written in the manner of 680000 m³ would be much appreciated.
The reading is 892628.8880 m³
